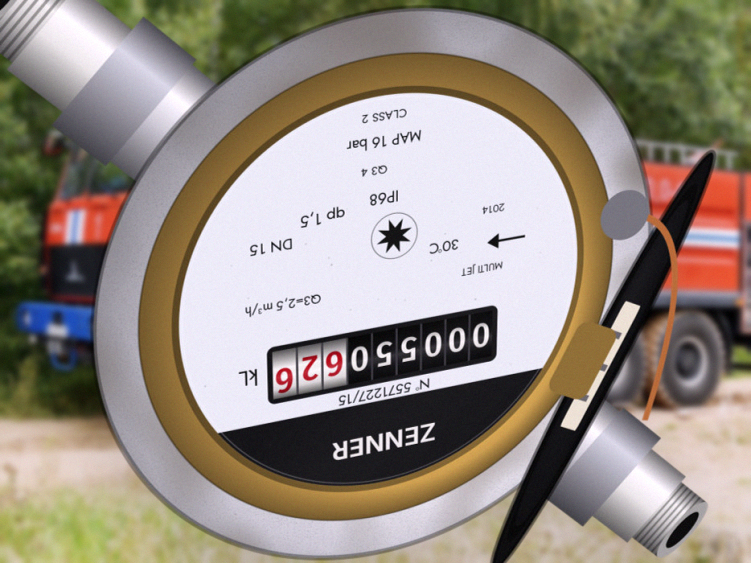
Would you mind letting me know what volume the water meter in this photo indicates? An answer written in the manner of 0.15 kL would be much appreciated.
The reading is 550.626 kL
